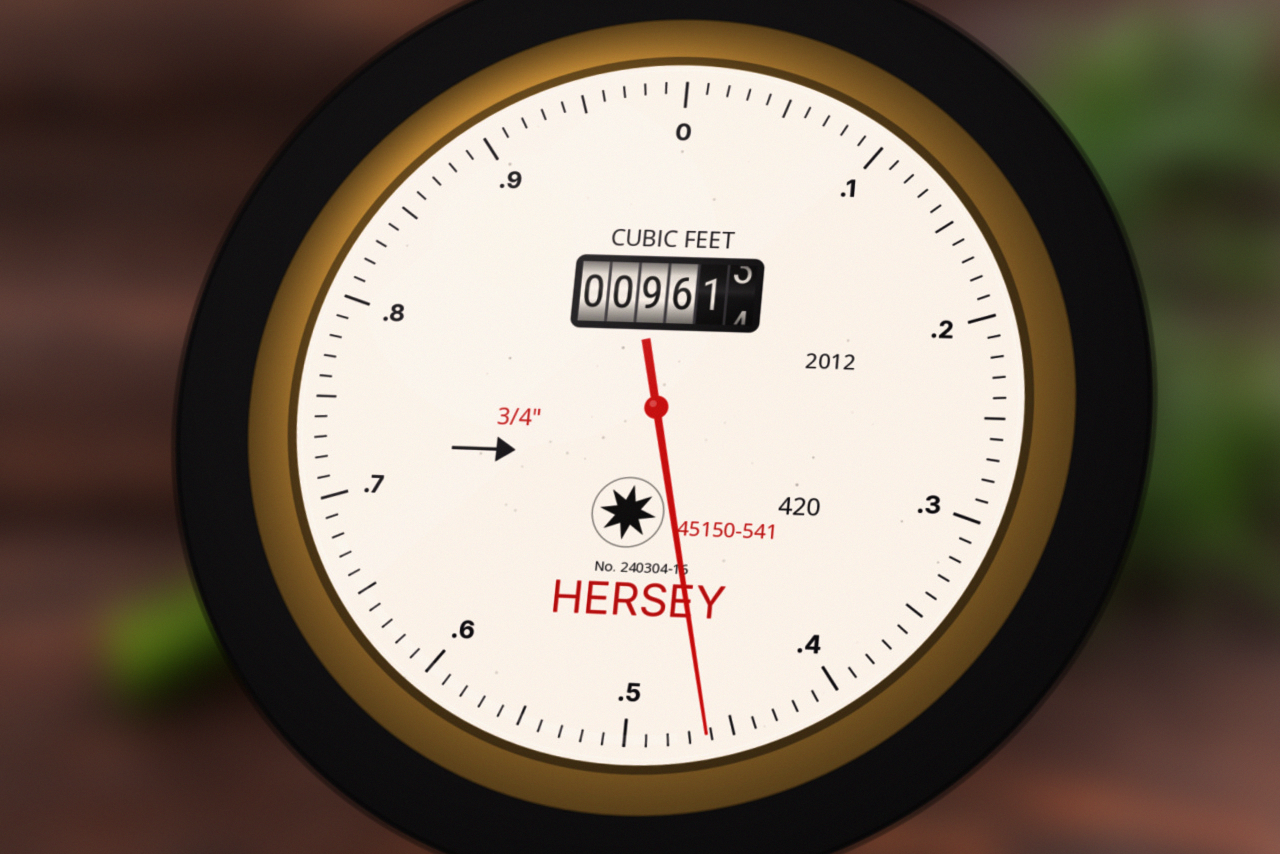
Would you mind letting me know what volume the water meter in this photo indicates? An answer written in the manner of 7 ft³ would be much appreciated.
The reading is 9613.46 ft³
